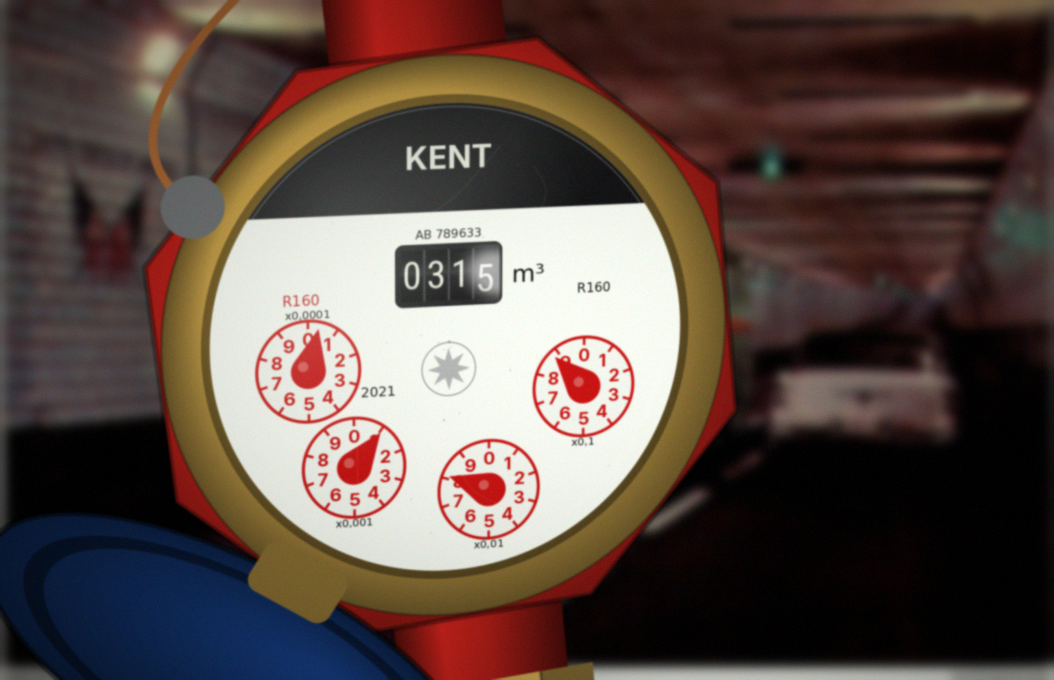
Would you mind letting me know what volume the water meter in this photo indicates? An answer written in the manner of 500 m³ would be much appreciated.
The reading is 314.8810 m³
